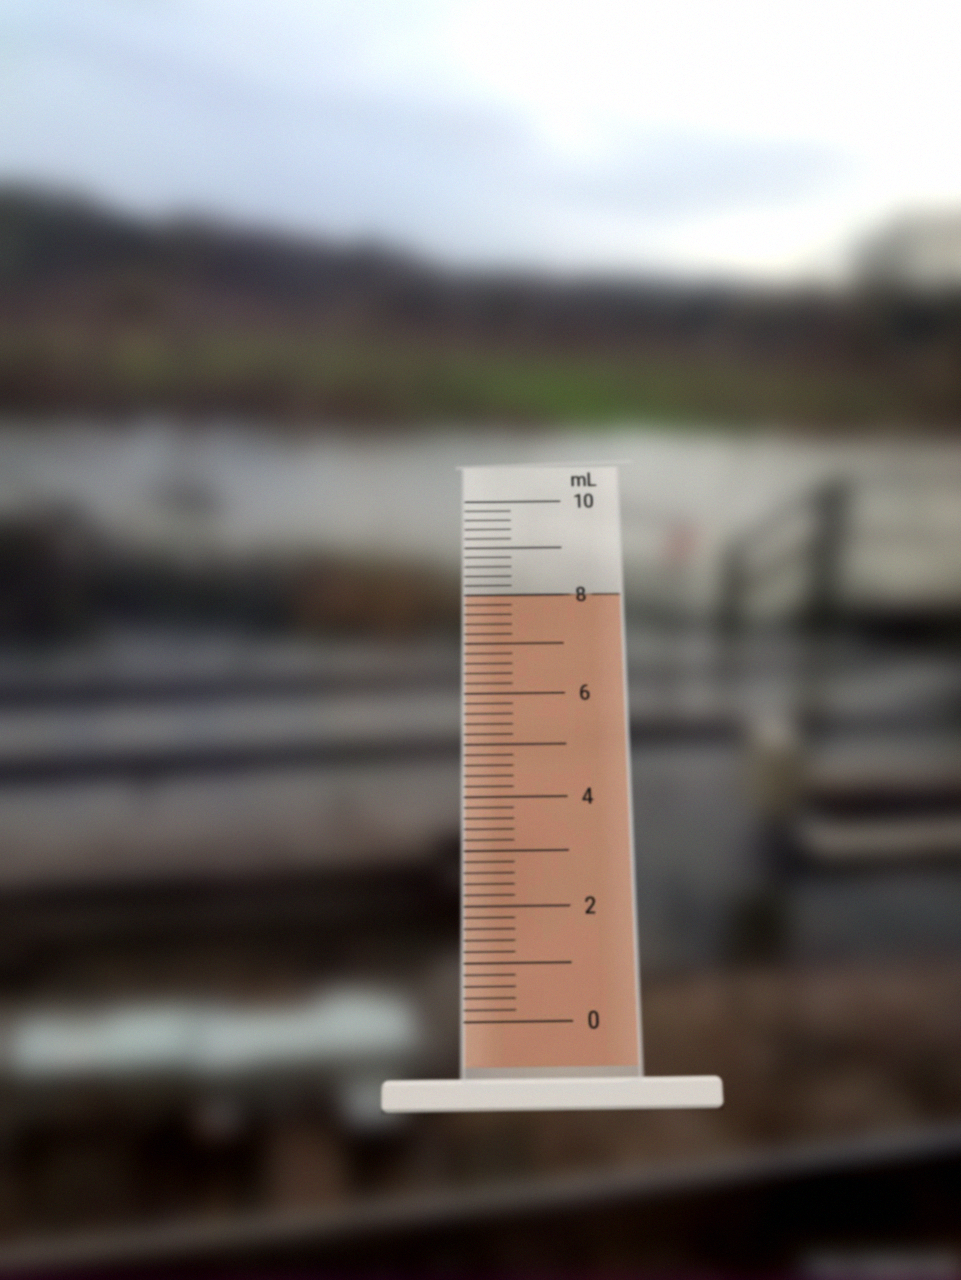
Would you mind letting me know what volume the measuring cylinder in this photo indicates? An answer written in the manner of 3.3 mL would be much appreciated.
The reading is 8 mL
